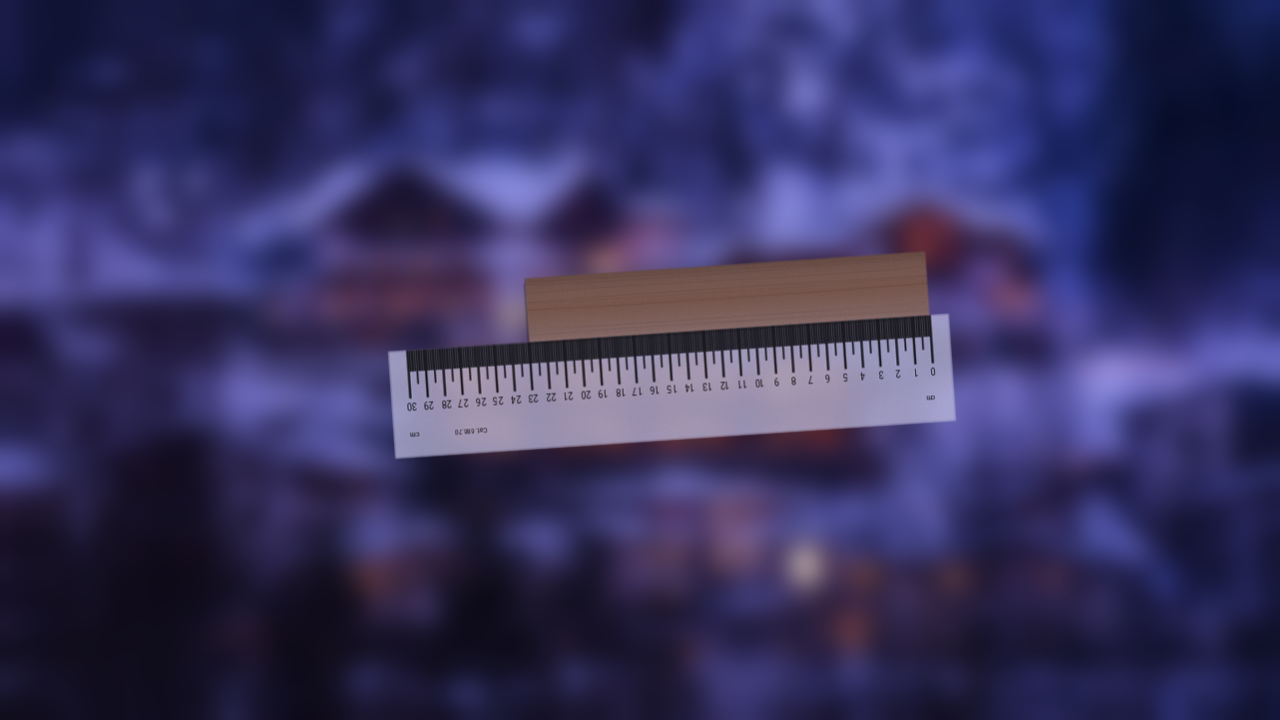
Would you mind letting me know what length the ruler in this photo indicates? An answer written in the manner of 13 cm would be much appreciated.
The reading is 23 cm
